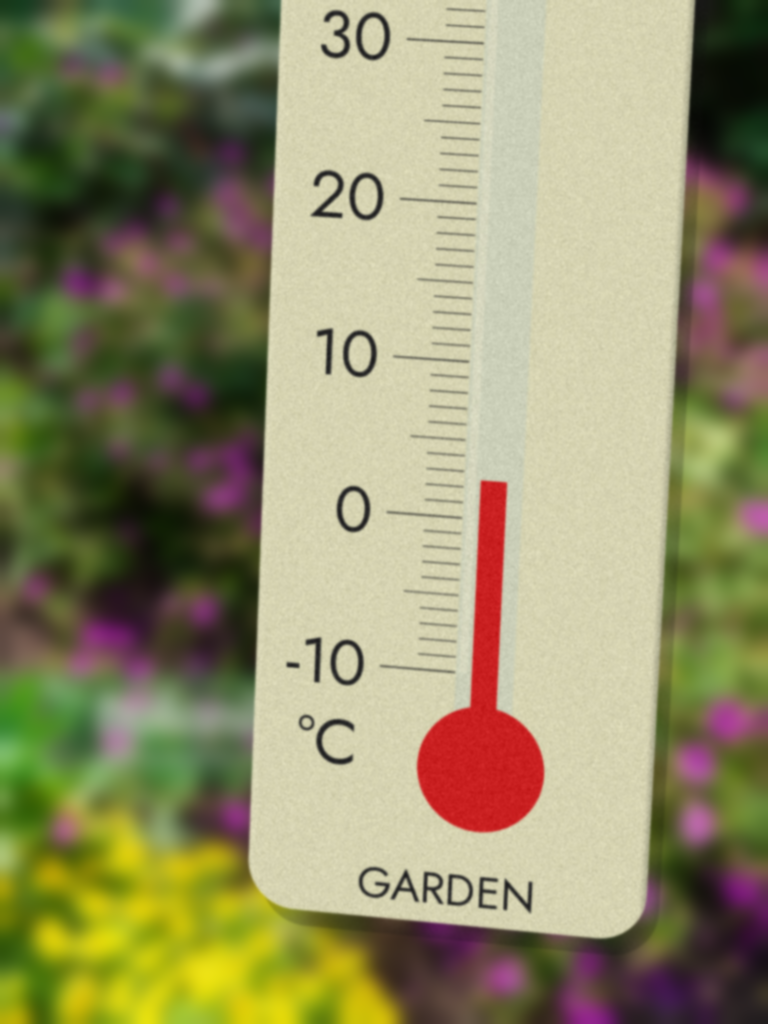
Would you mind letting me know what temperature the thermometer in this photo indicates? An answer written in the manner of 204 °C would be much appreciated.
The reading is 2.5 °C
